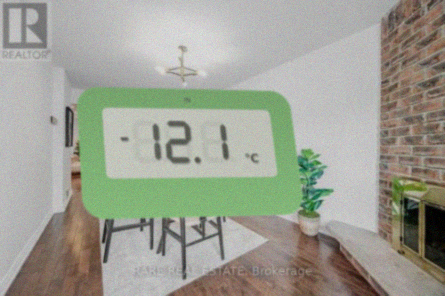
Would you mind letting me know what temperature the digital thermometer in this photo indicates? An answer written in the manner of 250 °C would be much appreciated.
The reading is -12.1 °C
